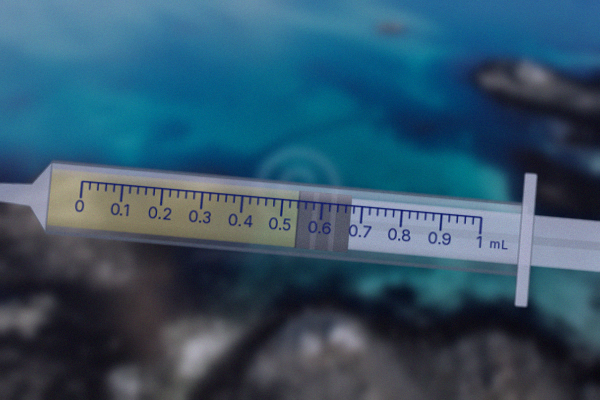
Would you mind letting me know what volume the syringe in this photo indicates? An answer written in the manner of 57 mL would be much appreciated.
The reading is 0.54 mL
